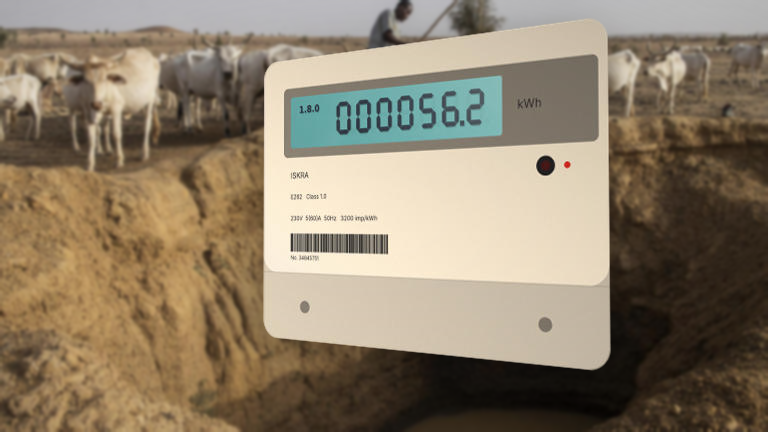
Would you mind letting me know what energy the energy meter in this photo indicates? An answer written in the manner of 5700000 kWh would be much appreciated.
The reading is 56.2 kWh
